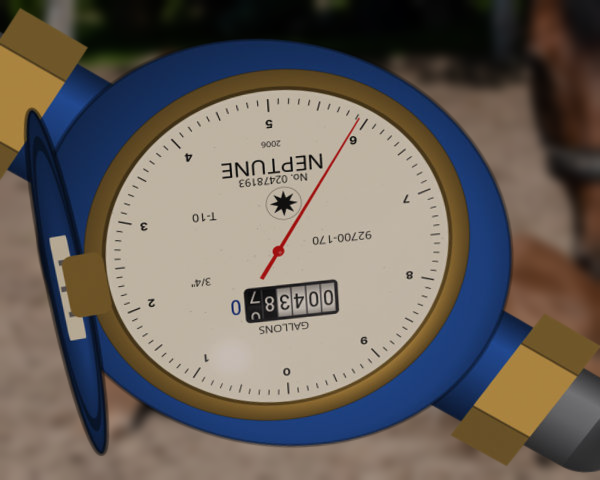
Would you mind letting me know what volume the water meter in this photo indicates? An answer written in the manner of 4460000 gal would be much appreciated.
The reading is 43865.9 gal
